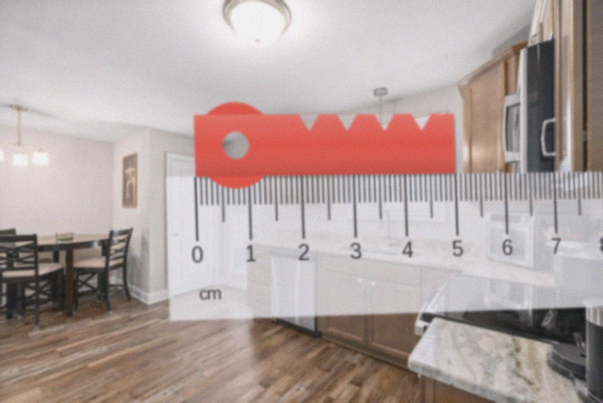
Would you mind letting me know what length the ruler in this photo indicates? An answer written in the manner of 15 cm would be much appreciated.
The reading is 5 cm
